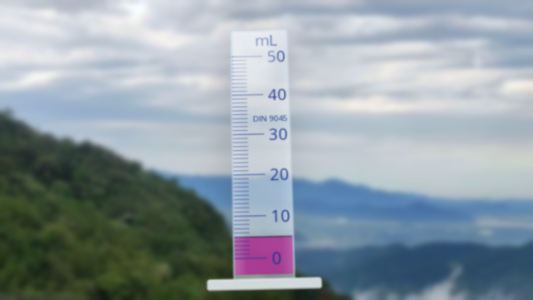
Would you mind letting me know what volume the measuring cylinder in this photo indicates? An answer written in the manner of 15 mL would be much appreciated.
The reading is 5 mL
